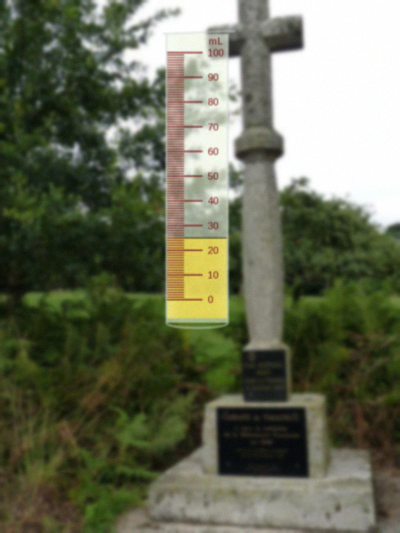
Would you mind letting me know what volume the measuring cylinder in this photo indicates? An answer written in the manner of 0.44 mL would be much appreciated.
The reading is 25 mL
